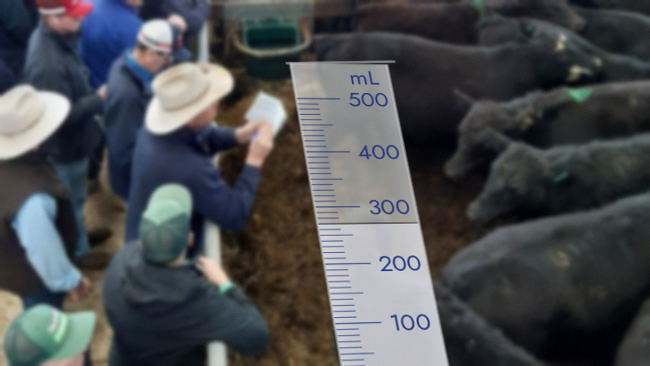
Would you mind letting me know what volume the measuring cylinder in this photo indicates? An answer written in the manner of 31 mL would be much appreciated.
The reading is 270 mL
